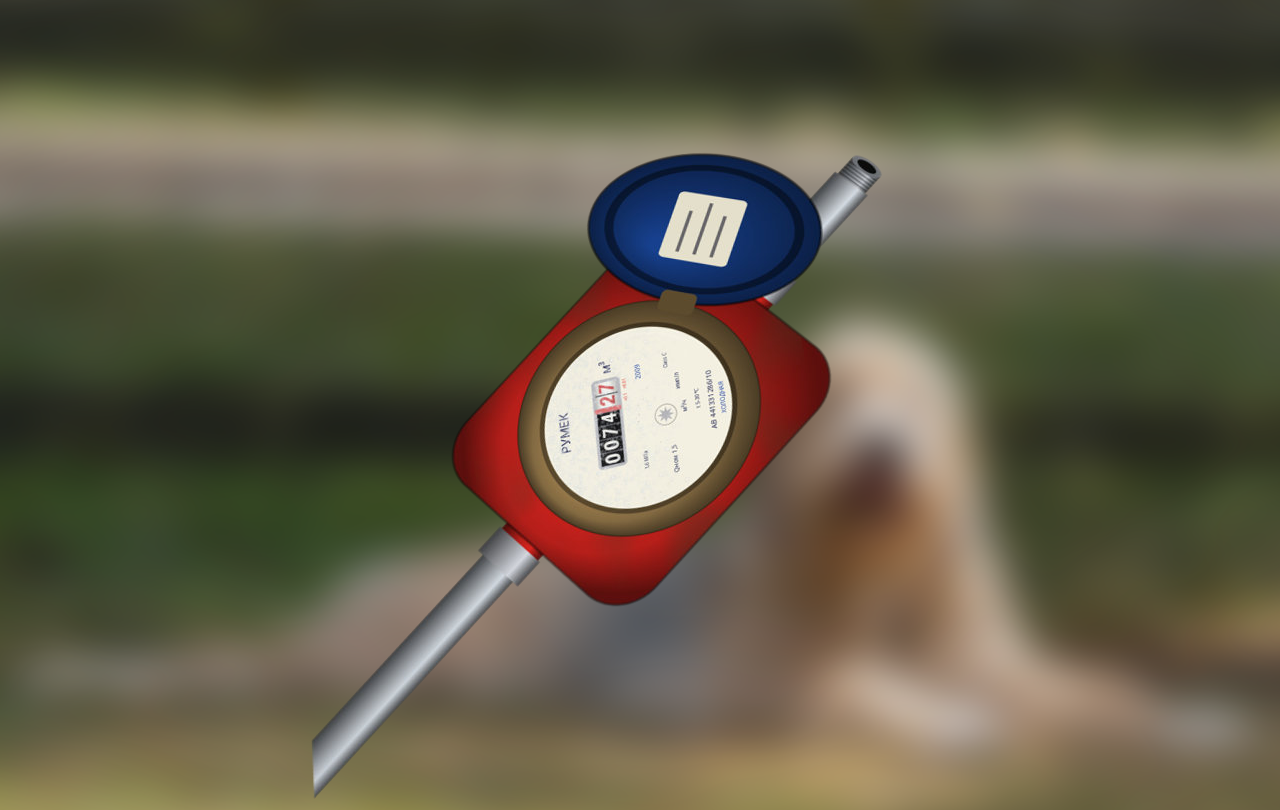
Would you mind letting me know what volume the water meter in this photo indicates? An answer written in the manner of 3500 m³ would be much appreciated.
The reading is 74.27 m³
